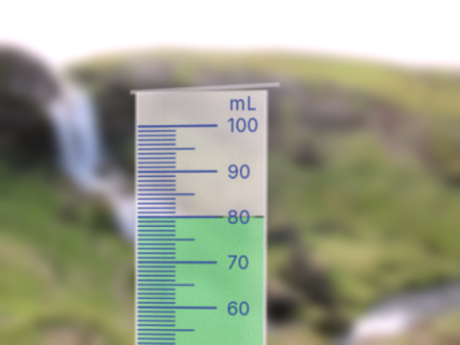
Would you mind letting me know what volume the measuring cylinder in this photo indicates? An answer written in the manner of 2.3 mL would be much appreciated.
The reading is 80 mL
